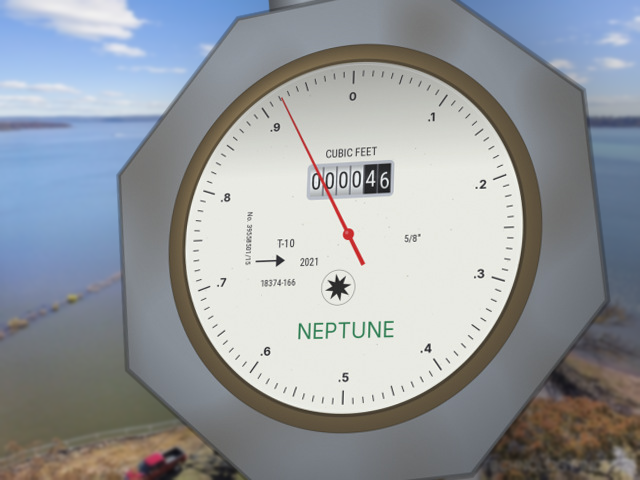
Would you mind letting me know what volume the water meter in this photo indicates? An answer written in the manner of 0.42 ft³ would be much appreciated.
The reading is 45.92 ft³
